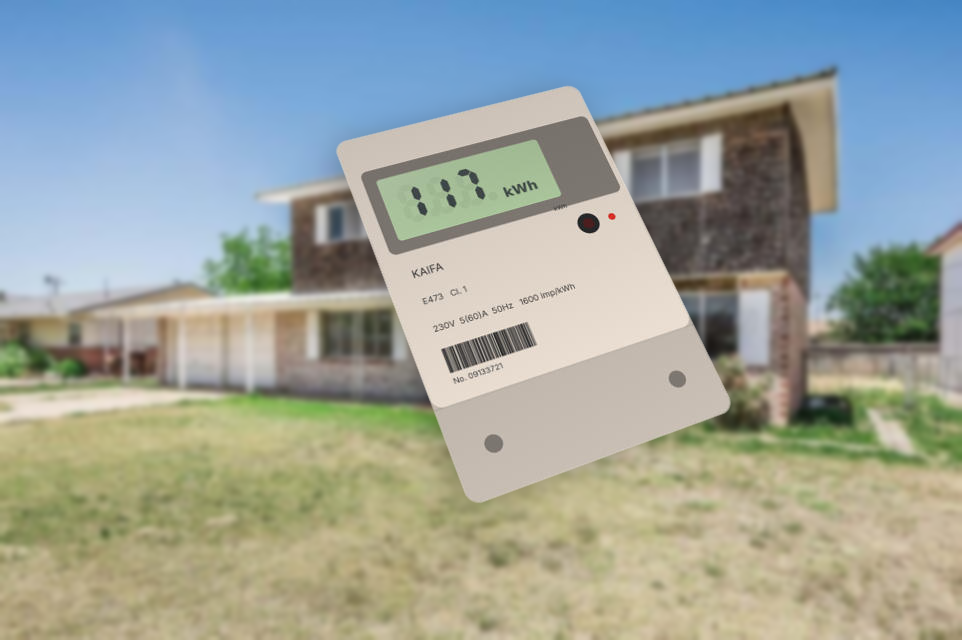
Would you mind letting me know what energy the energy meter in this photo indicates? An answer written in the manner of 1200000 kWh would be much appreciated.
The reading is 117 kWh
